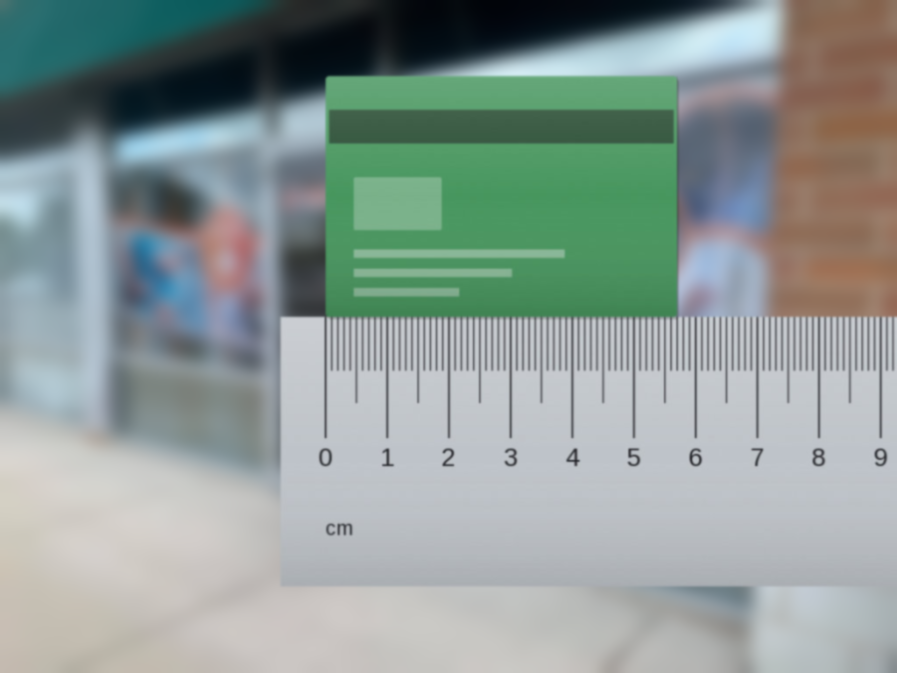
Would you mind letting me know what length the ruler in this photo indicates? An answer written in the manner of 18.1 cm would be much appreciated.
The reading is 5.7 cm
